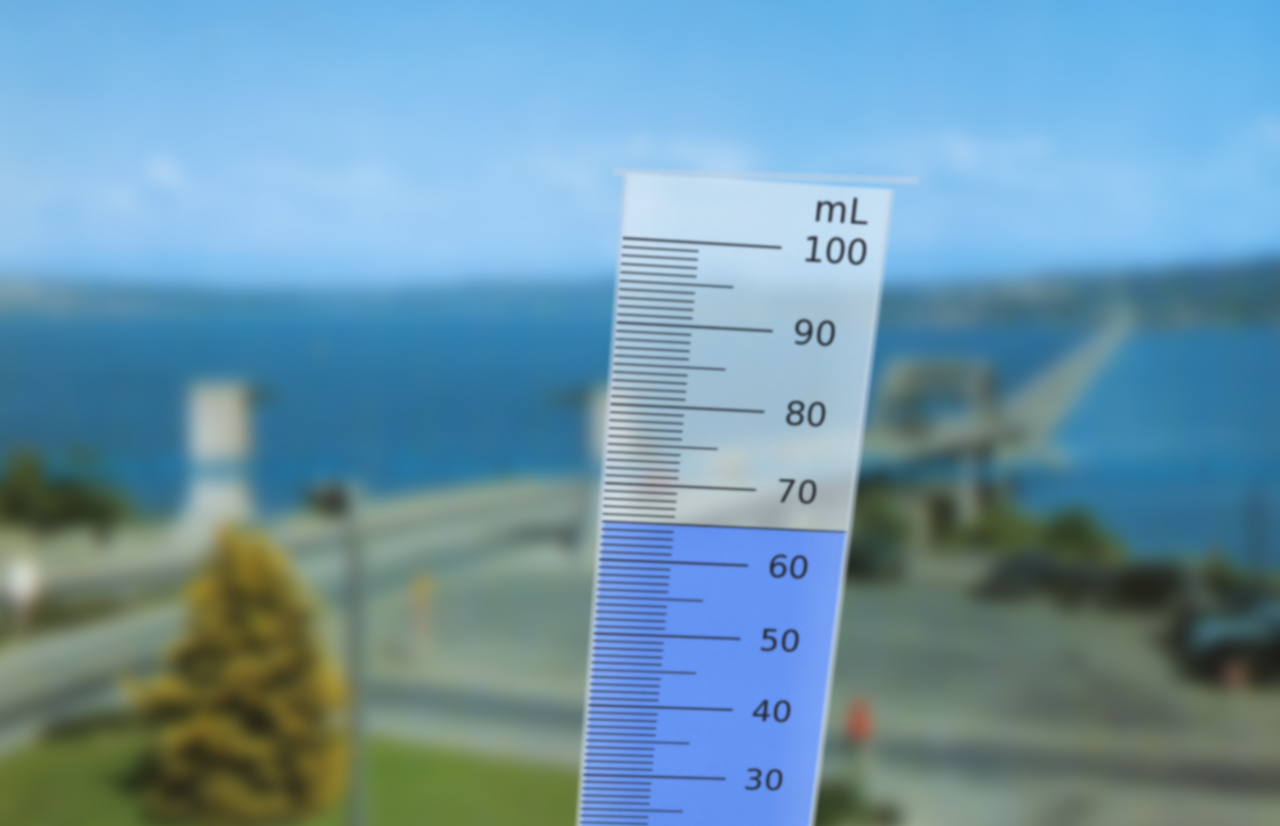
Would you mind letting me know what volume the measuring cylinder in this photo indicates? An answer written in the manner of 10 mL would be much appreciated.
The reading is 65 mL
